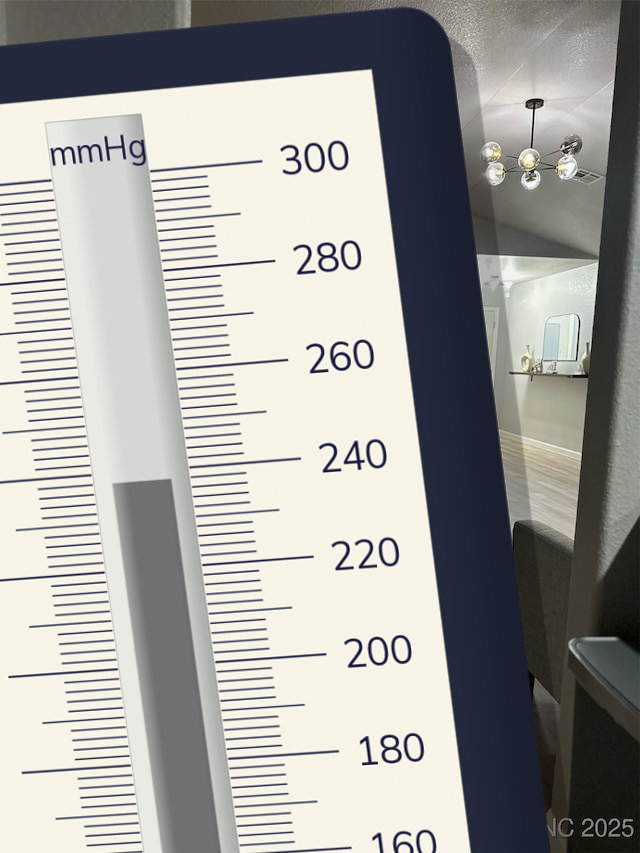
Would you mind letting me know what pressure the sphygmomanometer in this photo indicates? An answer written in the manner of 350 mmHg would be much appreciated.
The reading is 238 mmHg
